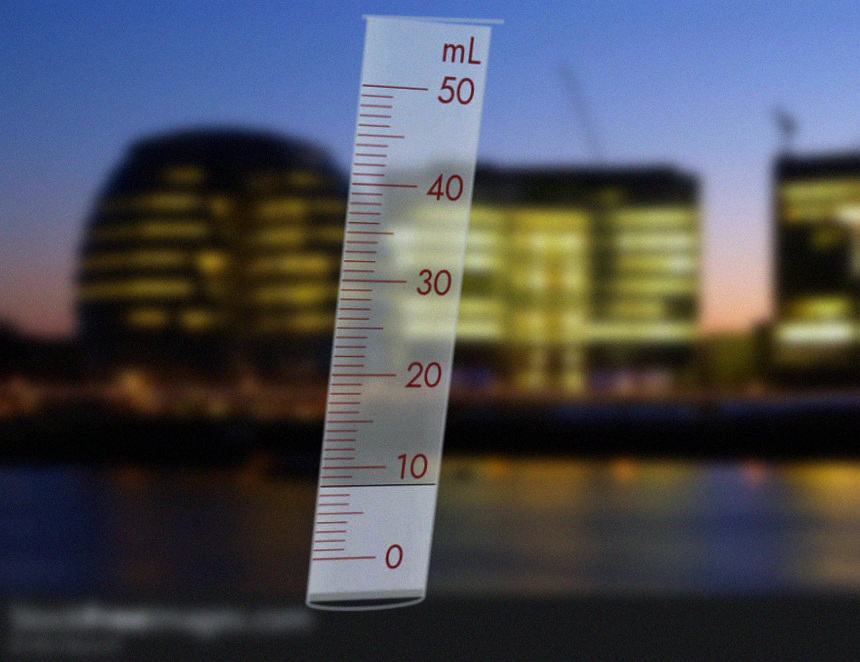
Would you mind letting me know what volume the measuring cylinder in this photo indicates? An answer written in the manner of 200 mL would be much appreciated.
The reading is 8 mL
